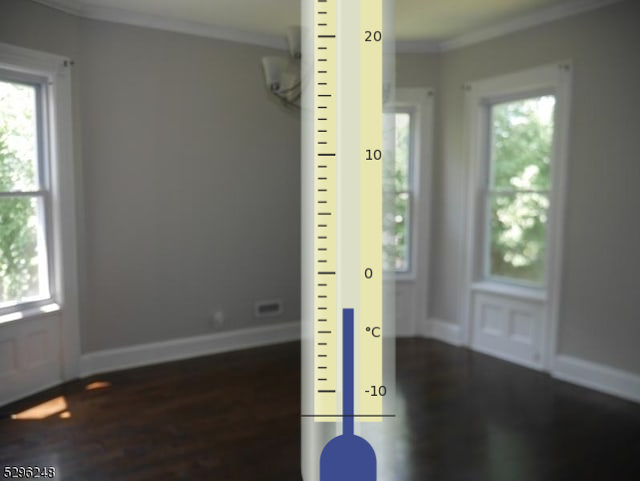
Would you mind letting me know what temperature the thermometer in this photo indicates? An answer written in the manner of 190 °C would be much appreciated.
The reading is -3 °C
